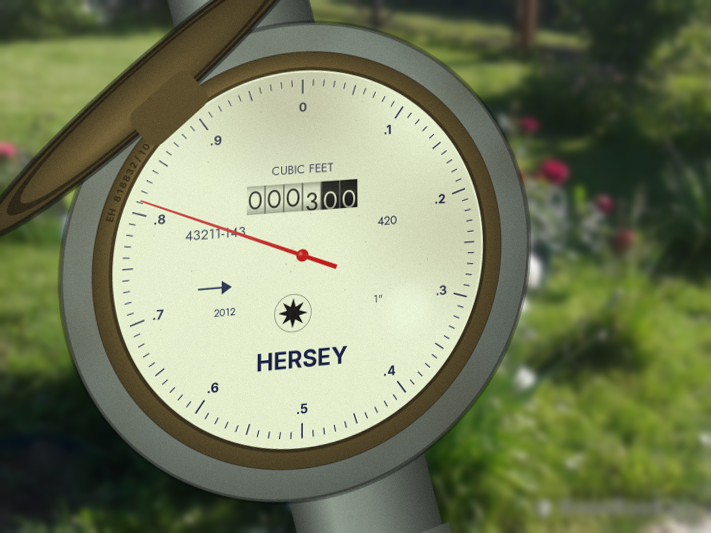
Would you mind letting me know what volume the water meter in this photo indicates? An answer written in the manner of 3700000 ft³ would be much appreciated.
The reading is 299.81 ft³
